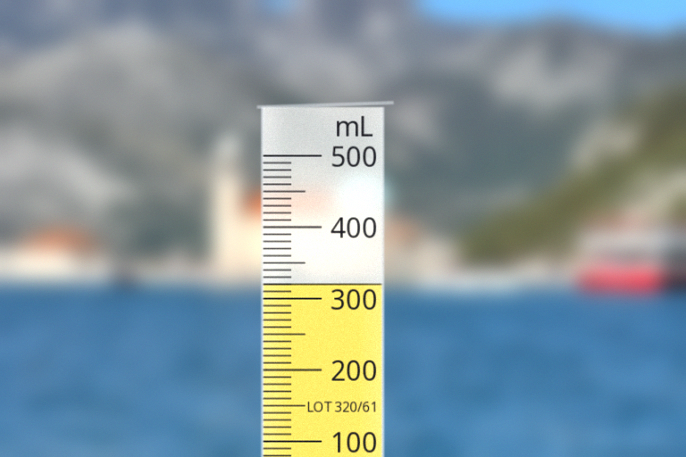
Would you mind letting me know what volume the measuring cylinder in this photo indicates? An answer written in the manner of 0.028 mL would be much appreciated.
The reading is 320 mL
